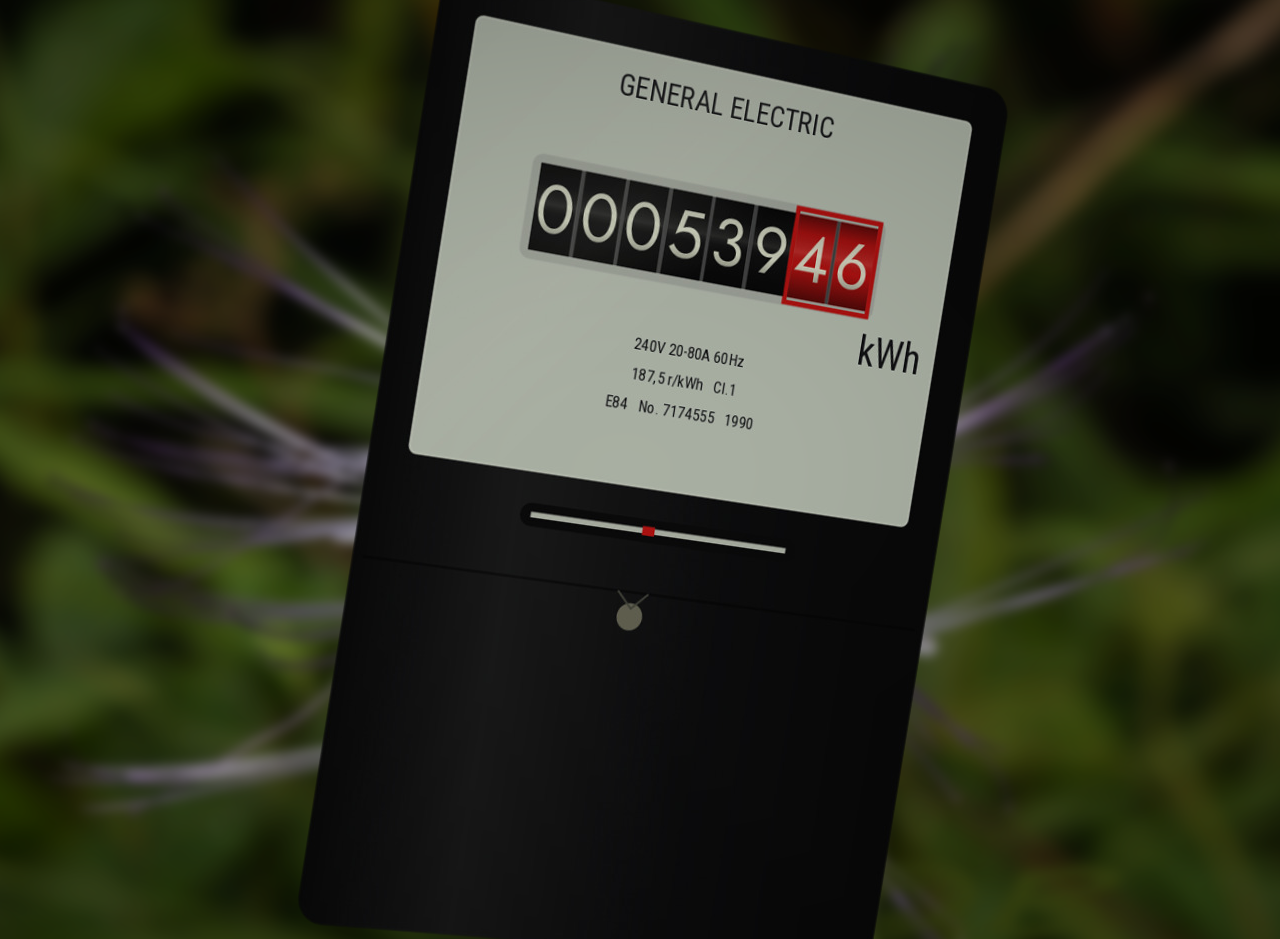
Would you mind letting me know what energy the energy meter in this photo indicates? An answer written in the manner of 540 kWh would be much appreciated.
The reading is 539.46 kWh
